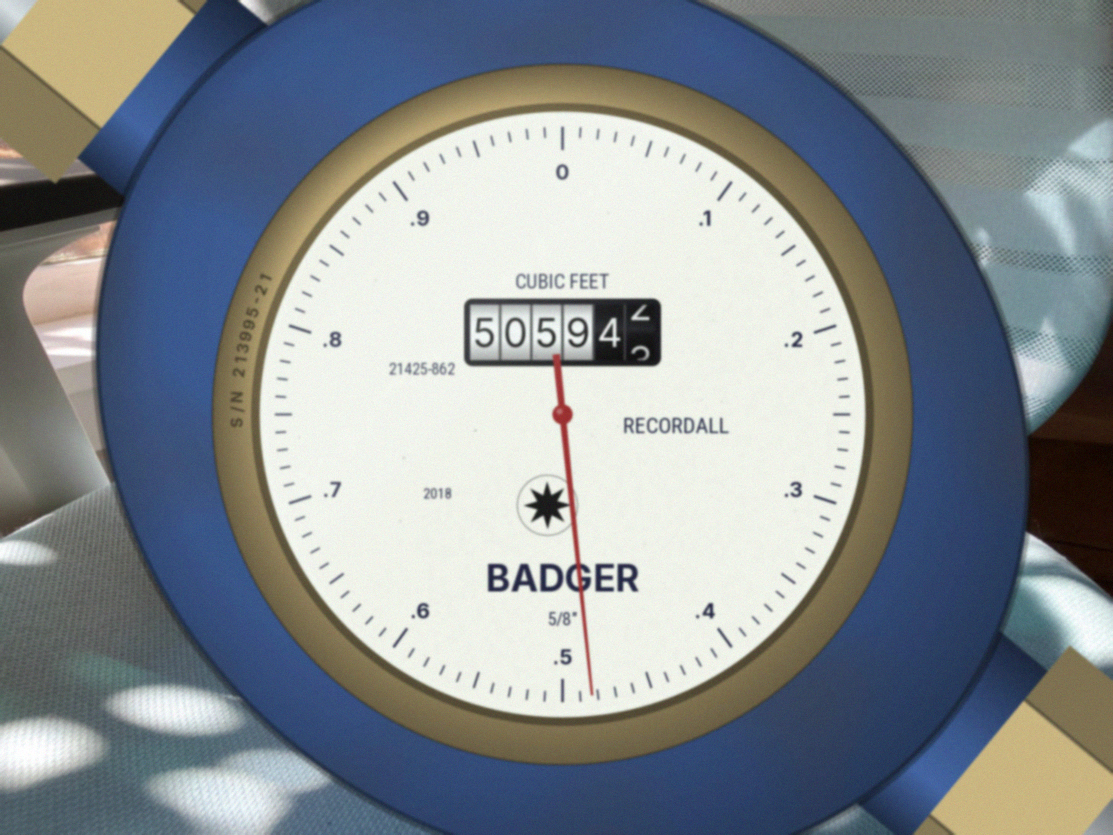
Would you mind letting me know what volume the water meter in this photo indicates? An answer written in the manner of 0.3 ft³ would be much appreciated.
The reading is 505942.48 ft³
